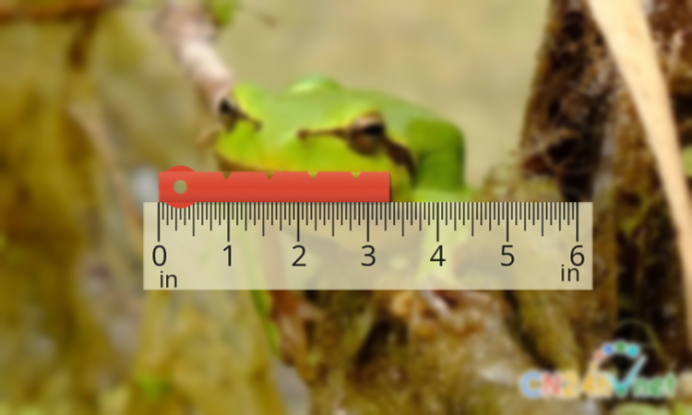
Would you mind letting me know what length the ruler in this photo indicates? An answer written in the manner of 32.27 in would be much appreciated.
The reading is 3.3125 in
